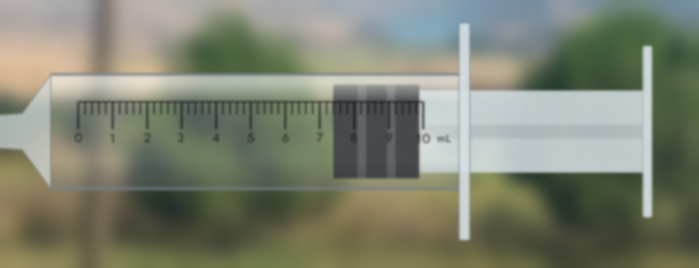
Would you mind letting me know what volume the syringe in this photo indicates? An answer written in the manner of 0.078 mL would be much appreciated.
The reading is 7.4 mL
